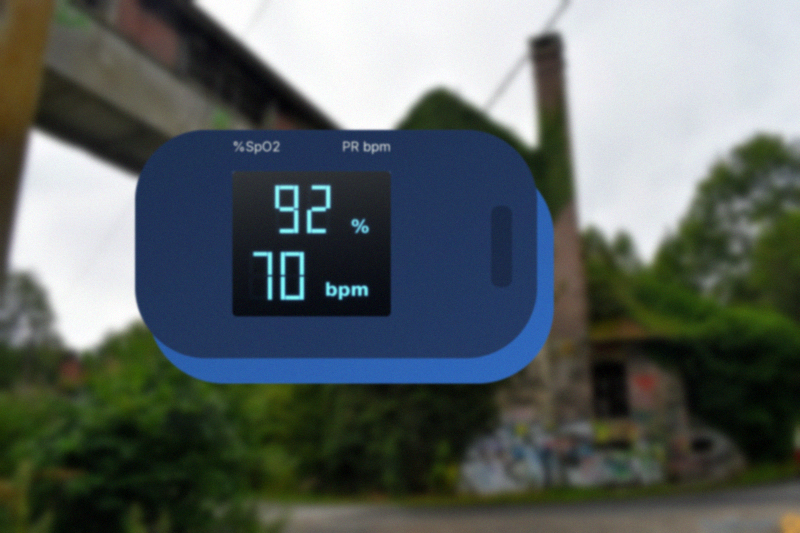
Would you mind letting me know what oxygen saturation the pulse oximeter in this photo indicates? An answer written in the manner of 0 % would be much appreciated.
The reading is 92 %
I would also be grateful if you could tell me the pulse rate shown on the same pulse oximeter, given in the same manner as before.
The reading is 70 bpm
